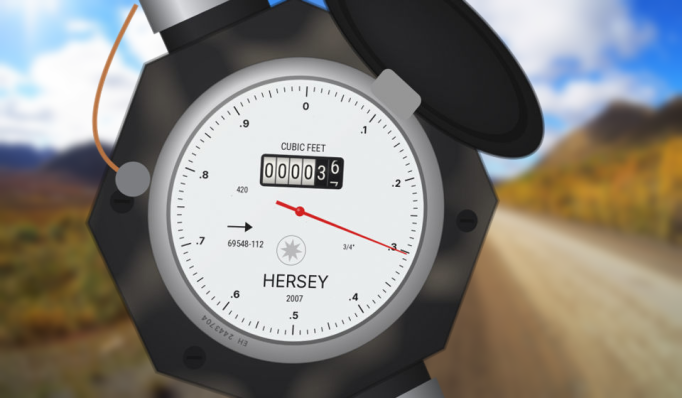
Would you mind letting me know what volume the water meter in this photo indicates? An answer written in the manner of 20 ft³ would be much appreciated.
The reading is 36.30 ft³
